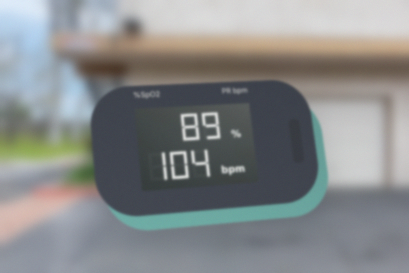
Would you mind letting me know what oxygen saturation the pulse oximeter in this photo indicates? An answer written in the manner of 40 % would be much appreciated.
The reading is 89 %
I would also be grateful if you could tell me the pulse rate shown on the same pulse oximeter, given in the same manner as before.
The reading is 104 bpm
